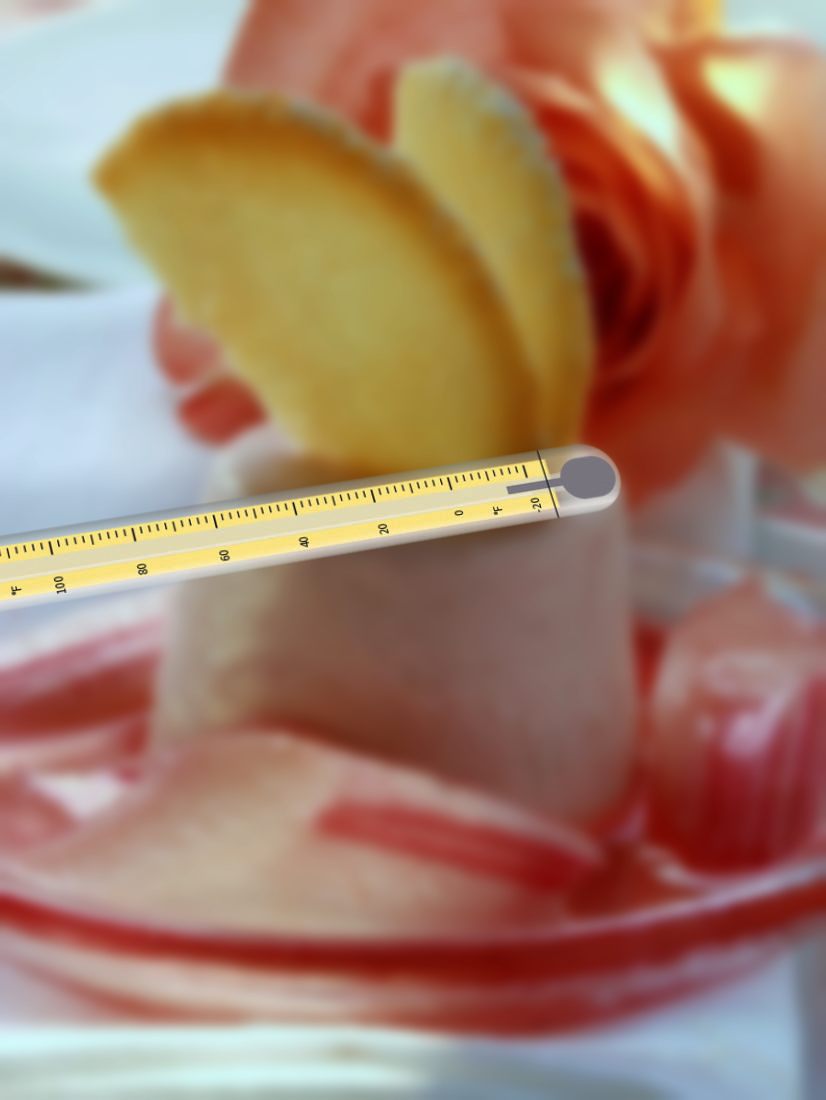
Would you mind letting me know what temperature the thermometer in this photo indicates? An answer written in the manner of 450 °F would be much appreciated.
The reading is -14 °F
